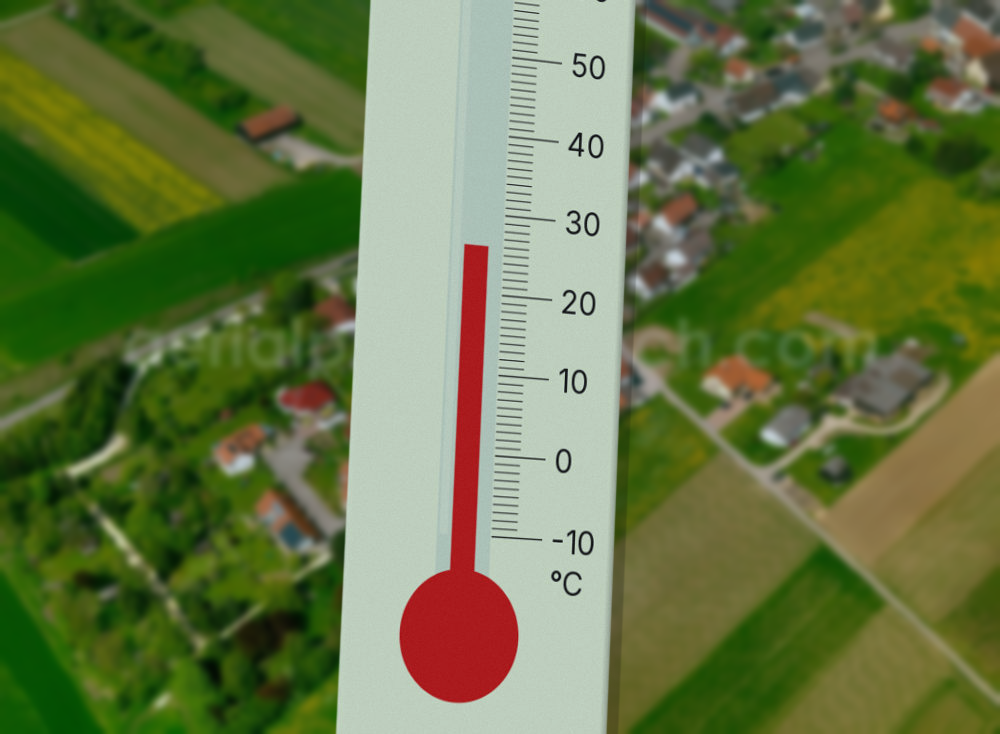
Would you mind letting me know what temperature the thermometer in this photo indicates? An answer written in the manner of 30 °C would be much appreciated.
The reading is 26 °C
